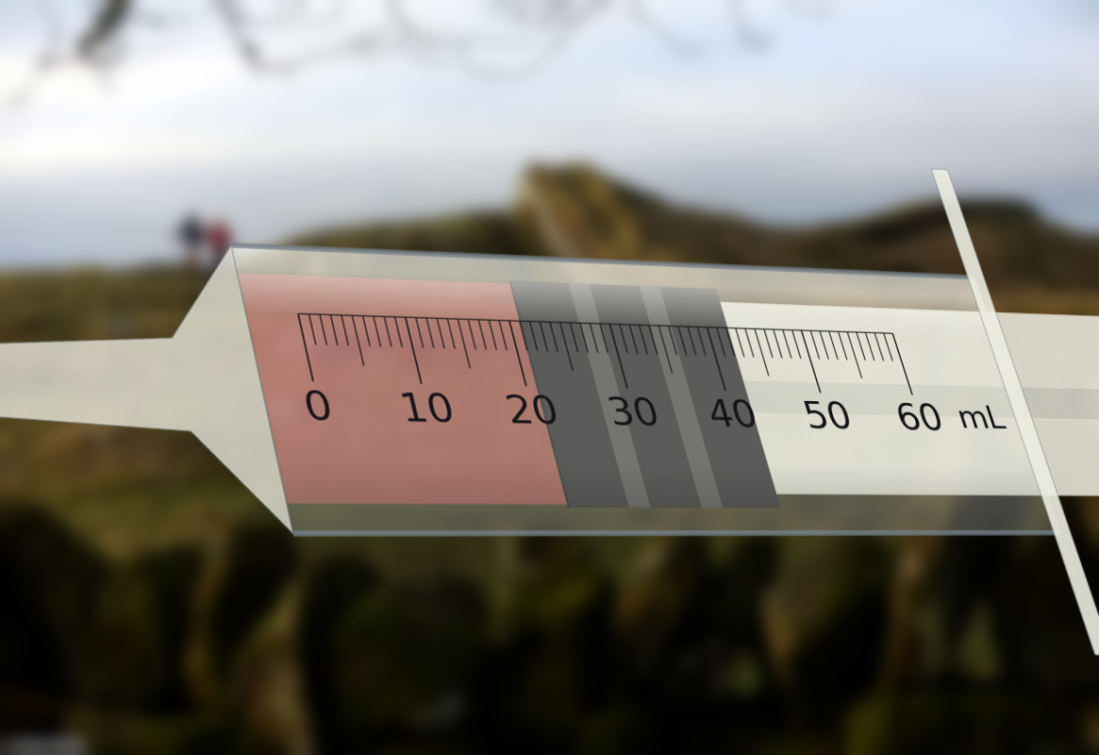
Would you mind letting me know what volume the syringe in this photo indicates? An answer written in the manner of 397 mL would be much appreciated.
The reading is 21 mL
